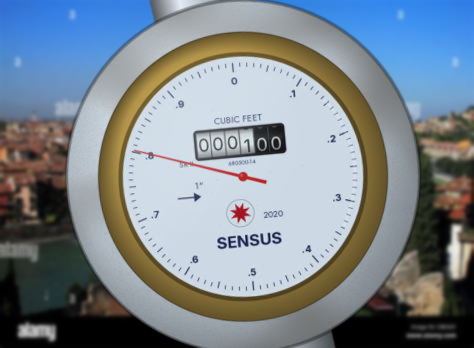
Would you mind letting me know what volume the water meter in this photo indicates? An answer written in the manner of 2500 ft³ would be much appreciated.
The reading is 99.80 ft³
